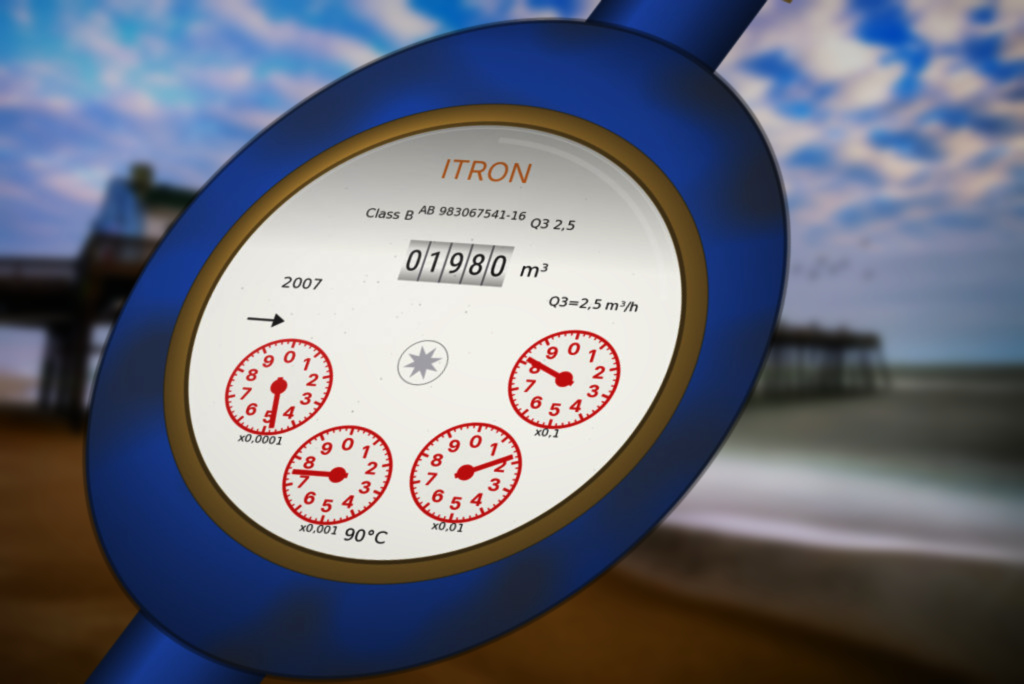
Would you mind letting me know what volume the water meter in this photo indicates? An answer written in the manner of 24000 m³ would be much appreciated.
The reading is 1980.8174 m³
